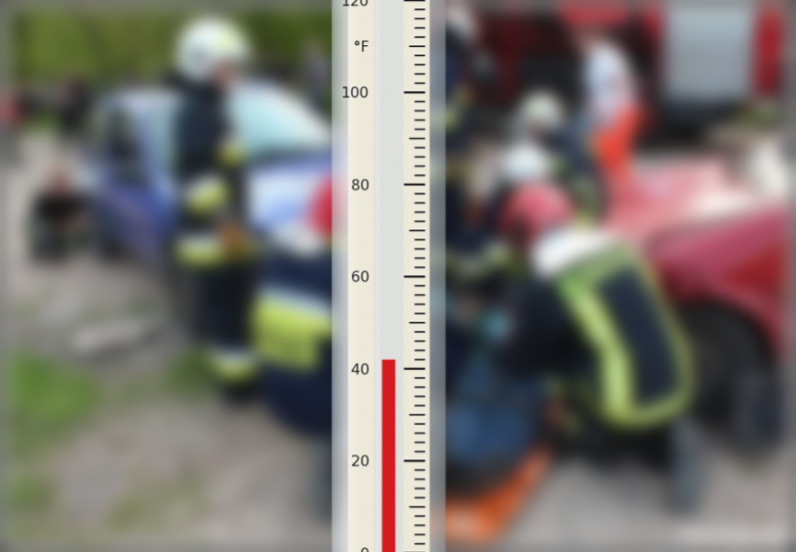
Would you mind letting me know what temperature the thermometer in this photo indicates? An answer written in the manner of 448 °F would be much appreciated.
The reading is 42 °F
